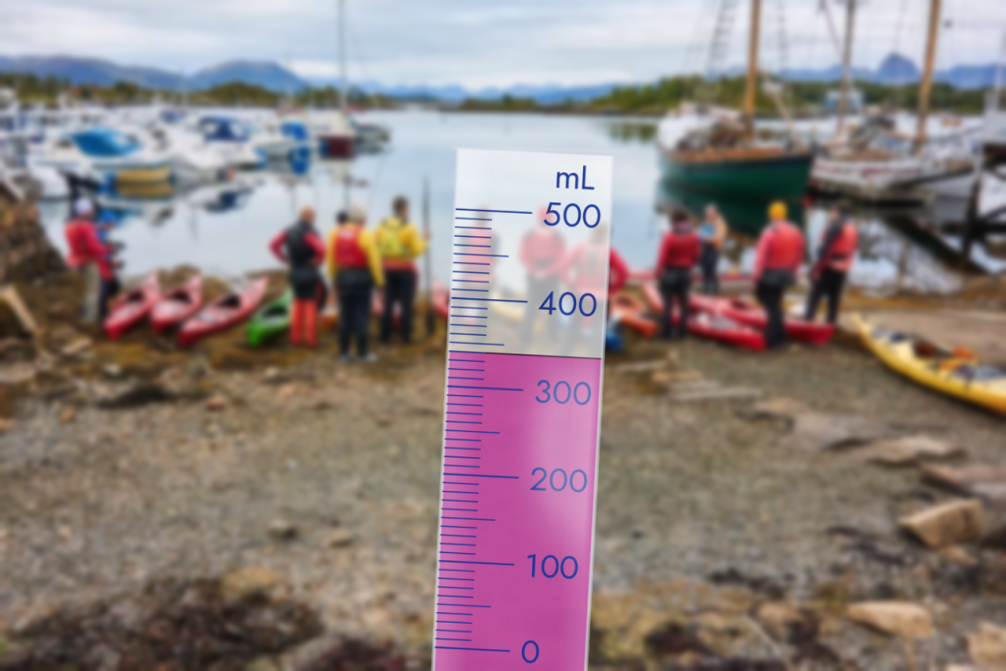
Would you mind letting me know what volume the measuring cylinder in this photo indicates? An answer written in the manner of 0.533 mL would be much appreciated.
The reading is 340 mL
